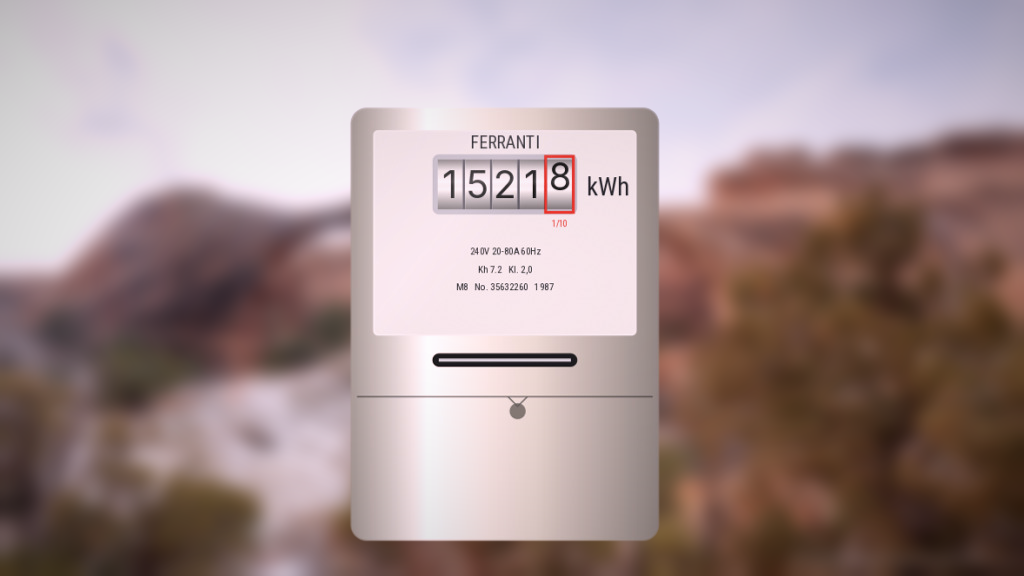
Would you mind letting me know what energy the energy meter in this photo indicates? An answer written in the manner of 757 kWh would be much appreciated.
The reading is 1521.8 kWh
